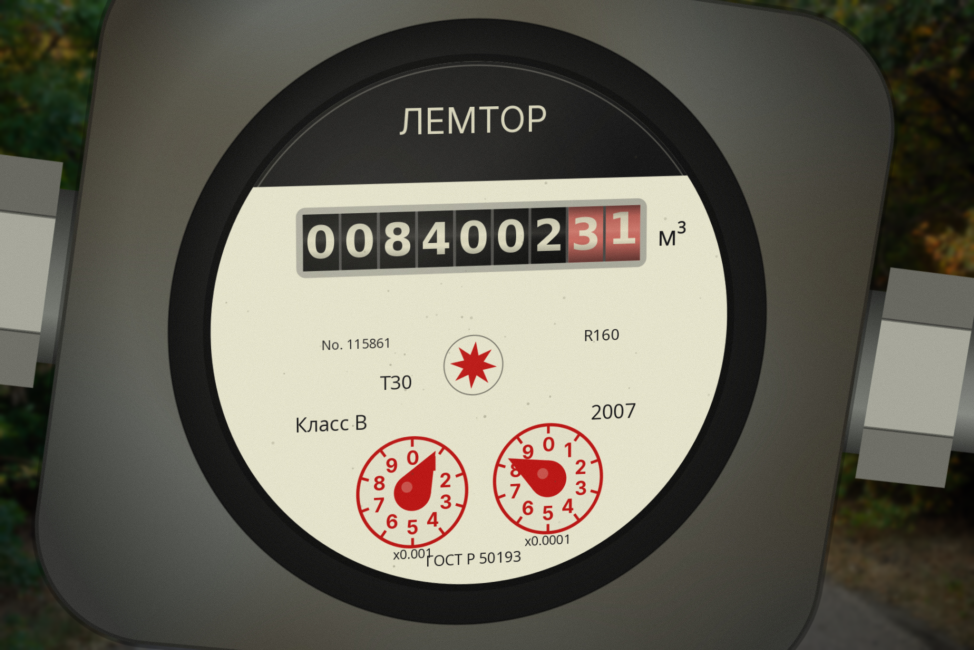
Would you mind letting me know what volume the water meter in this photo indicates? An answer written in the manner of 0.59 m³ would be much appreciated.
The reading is 84002.3108 m³
